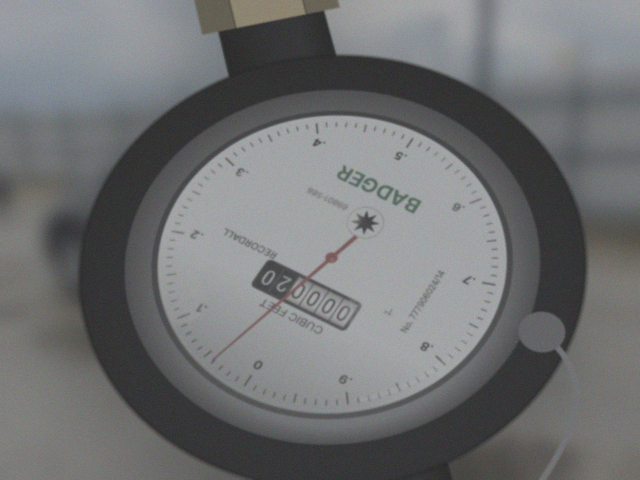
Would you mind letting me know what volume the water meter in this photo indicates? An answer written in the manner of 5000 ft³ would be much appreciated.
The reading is 20.04 ft³
